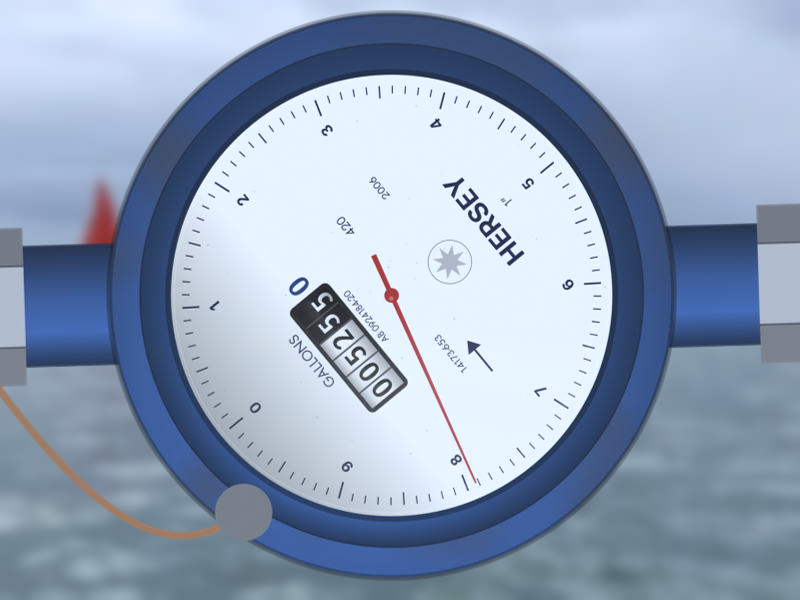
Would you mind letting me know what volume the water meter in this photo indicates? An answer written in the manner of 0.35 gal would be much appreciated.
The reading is 52547.9 gal
